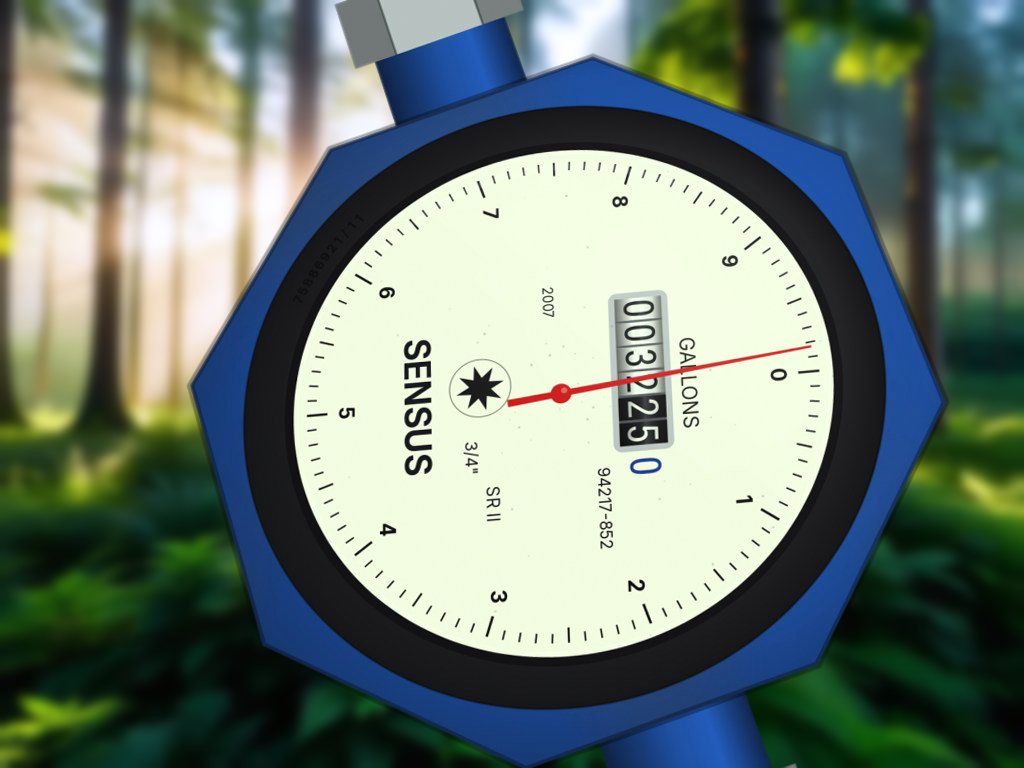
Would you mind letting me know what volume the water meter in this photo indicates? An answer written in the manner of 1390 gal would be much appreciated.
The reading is 32249.8 gal
